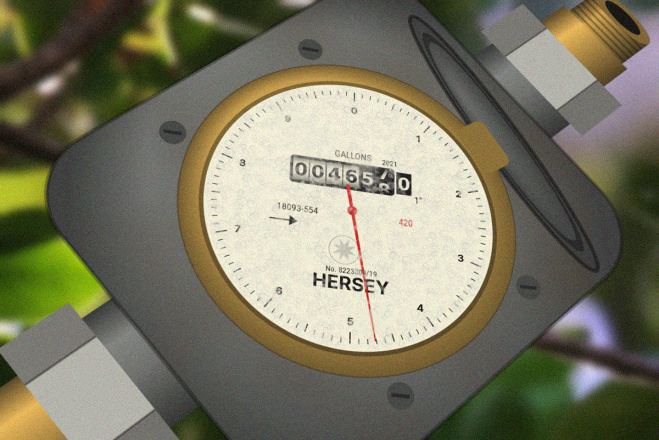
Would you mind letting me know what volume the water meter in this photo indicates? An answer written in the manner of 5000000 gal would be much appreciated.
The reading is 46574.7 gal
